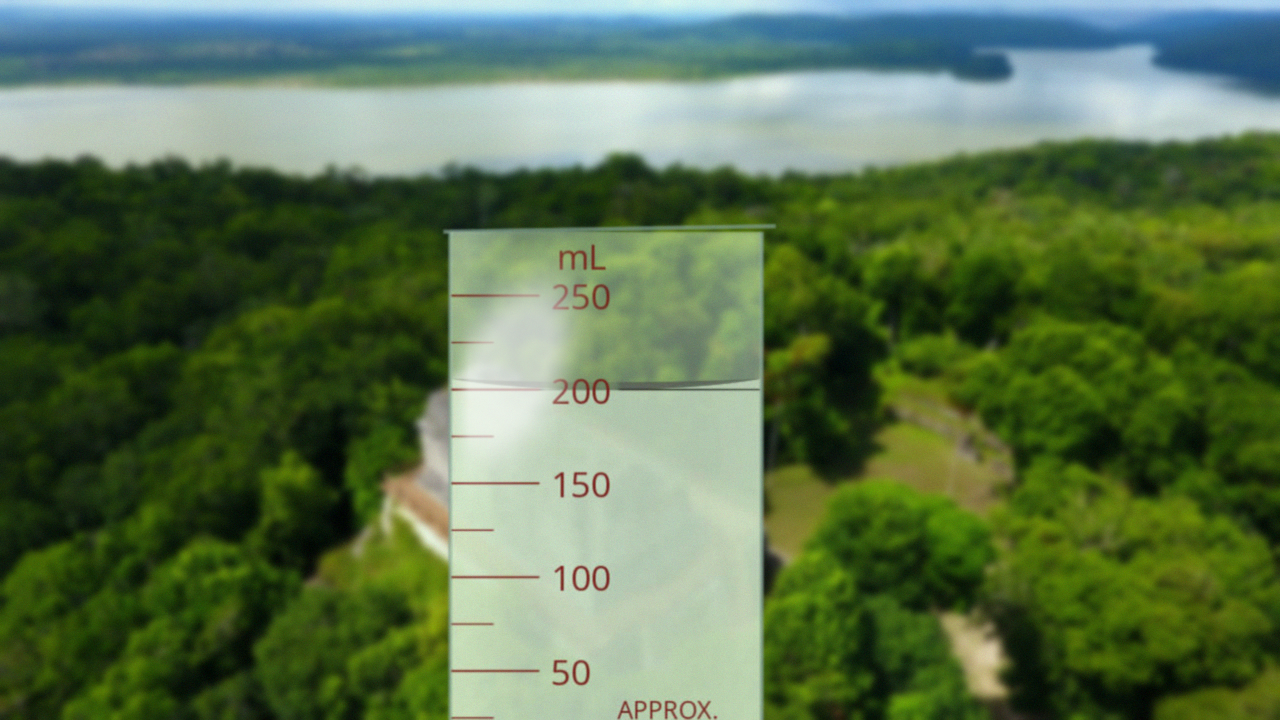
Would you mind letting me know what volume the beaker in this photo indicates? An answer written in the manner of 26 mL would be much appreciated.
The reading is 200 mL
